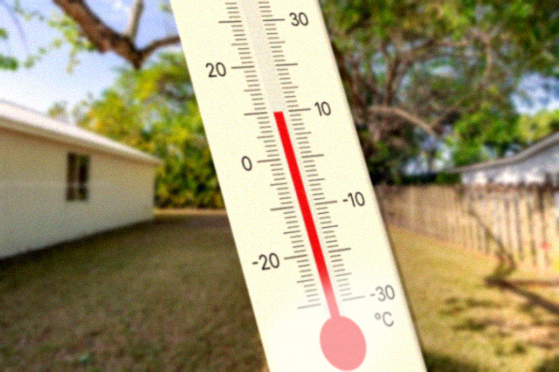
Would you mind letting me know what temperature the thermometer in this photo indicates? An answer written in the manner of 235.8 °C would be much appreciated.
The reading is 10 °C
